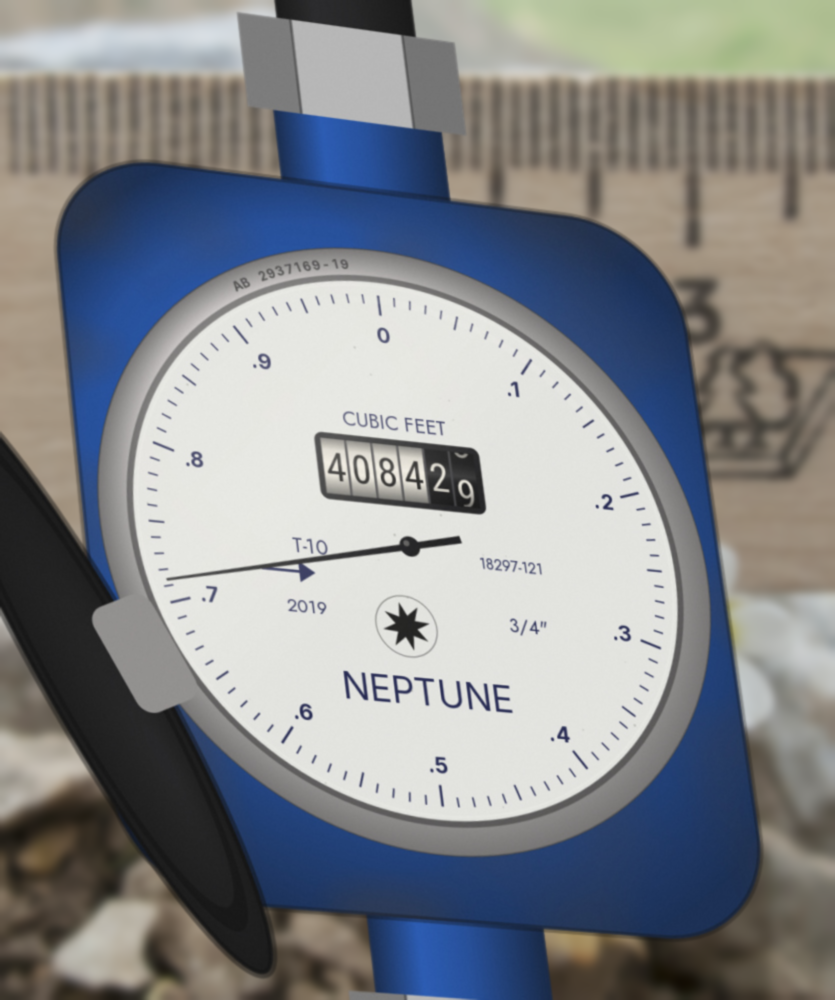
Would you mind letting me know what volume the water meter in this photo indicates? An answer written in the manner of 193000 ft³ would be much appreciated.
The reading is 408428.71 ft³
